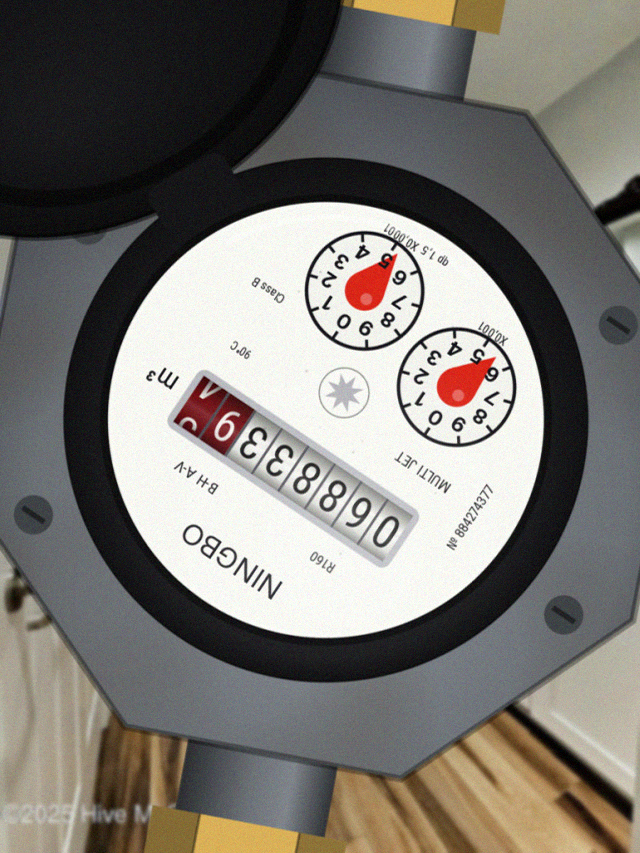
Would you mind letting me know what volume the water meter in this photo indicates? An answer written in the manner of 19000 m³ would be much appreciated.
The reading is 68833.9355 m³
